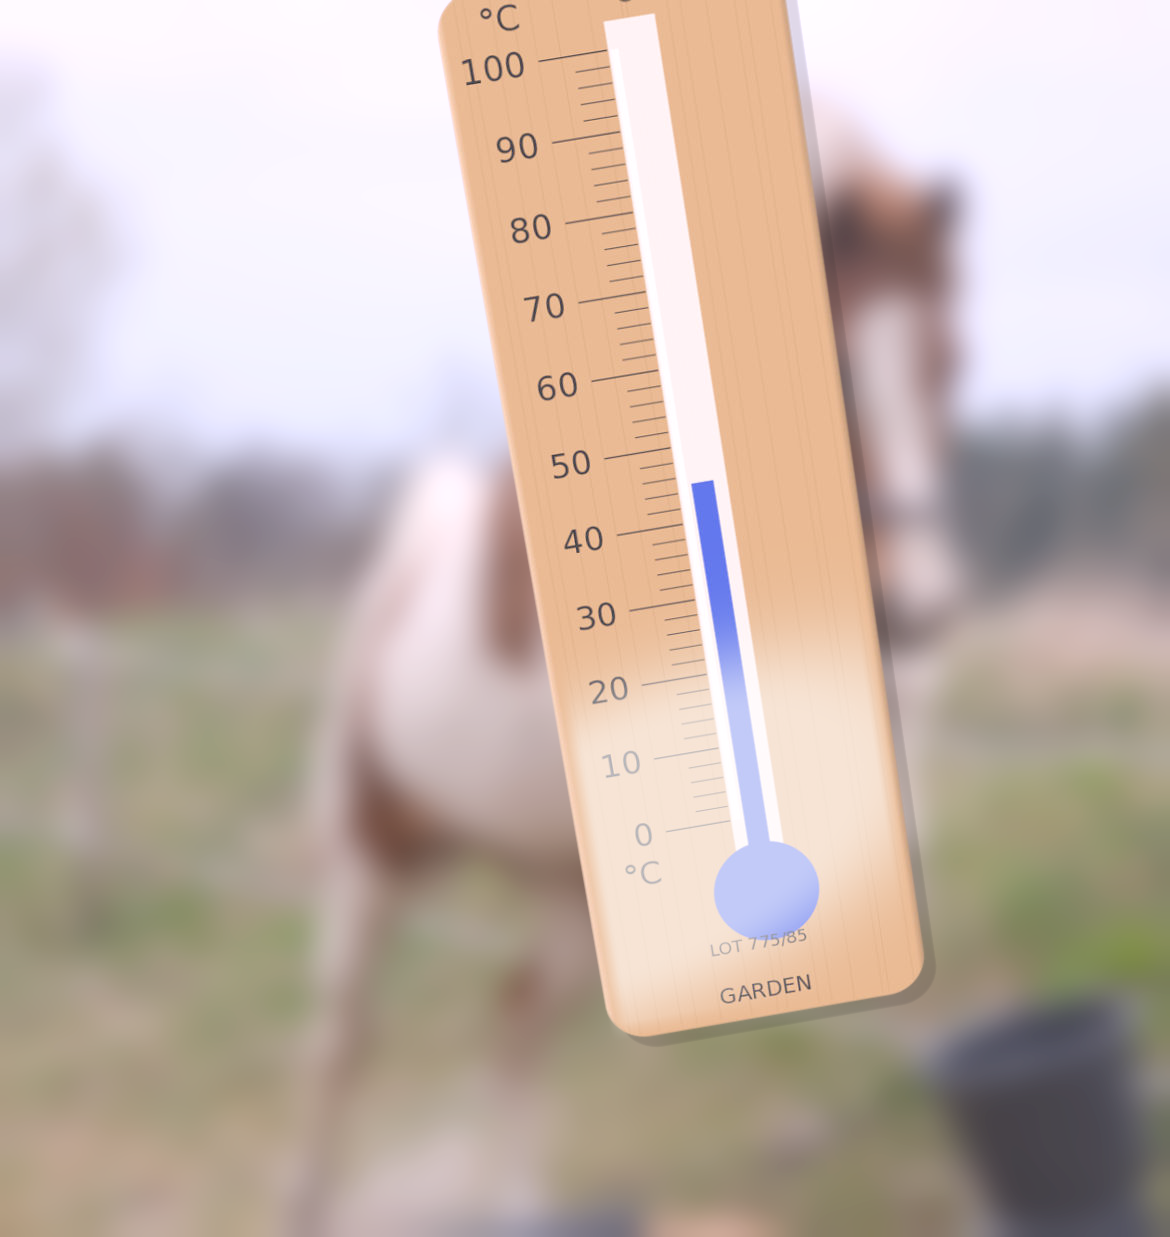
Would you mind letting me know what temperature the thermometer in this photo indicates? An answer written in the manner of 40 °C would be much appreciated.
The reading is 45 °C
